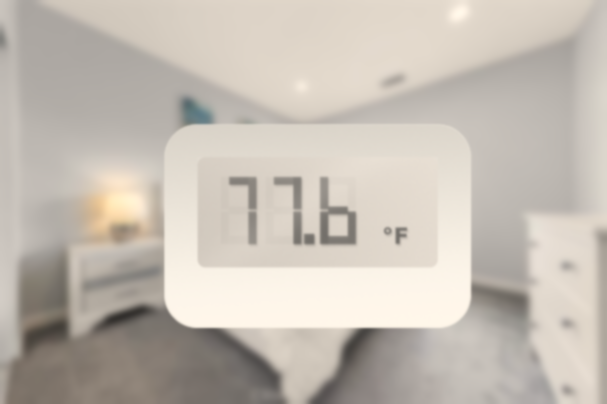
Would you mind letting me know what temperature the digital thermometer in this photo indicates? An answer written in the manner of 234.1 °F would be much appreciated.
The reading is 77.6 °F
